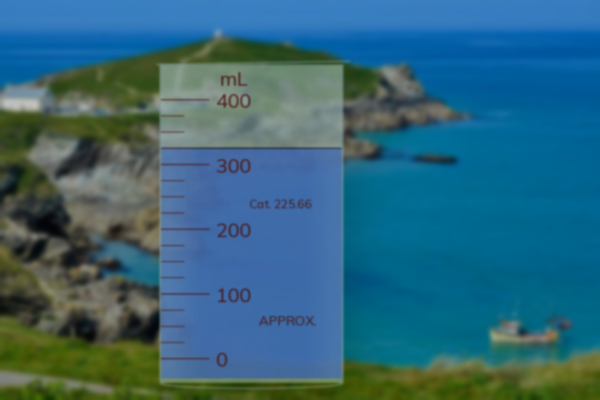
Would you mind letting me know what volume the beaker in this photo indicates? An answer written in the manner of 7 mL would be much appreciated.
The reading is 325 mL
